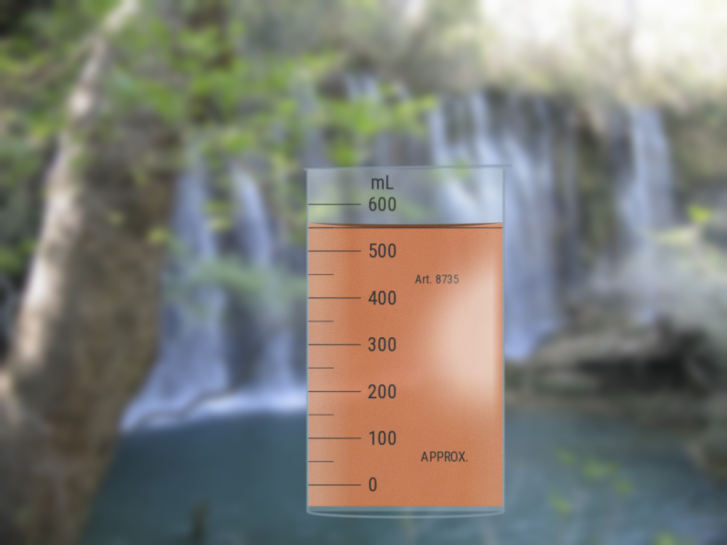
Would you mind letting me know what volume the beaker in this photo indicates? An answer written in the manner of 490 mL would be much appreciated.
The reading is 550 mL
